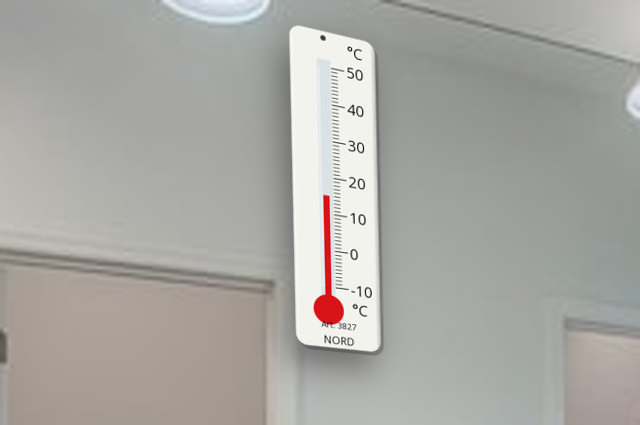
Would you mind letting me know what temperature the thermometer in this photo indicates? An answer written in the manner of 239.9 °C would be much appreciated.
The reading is 15 °C
